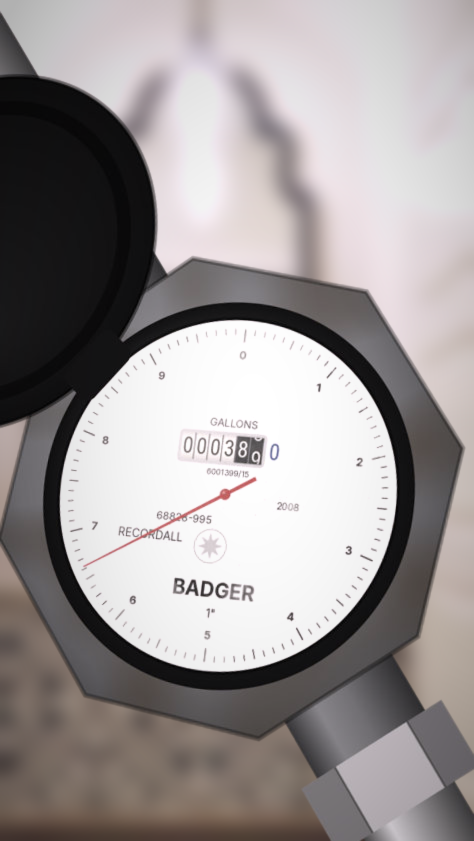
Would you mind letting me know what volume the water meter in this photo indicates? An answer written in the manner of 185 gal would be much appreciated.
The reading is 3886.6 gal
